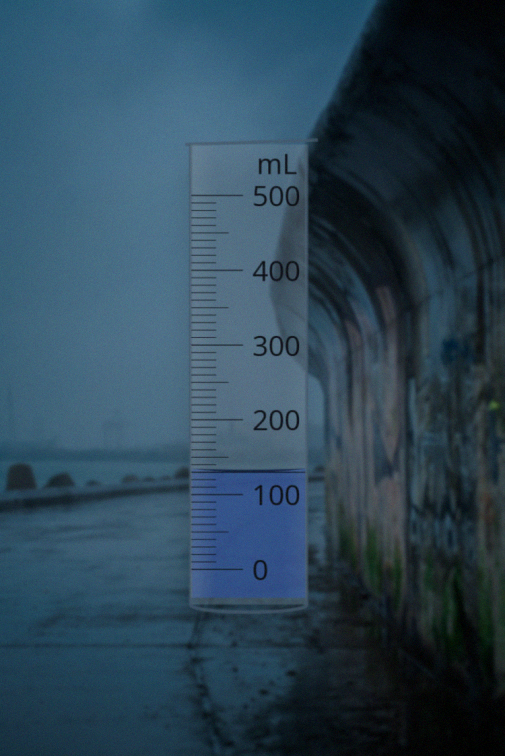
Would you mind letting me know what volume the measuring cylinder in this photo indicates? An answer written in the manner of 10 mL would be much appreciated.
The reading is 130 mL
